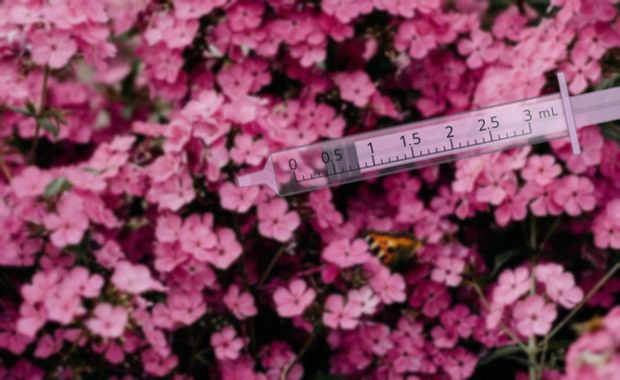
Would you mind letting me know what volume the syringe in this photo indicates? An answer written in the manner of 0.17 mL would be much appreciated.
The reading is 0.4 mL
